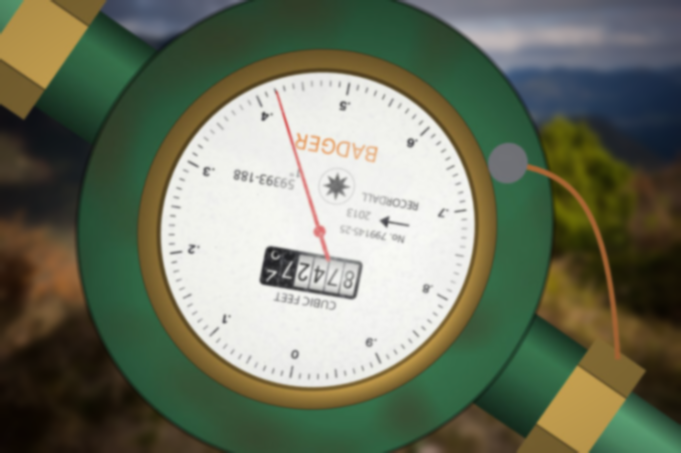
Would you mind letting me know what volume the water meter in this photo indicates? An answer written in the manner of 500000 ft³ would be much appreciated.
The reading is 874272.42 ft³
